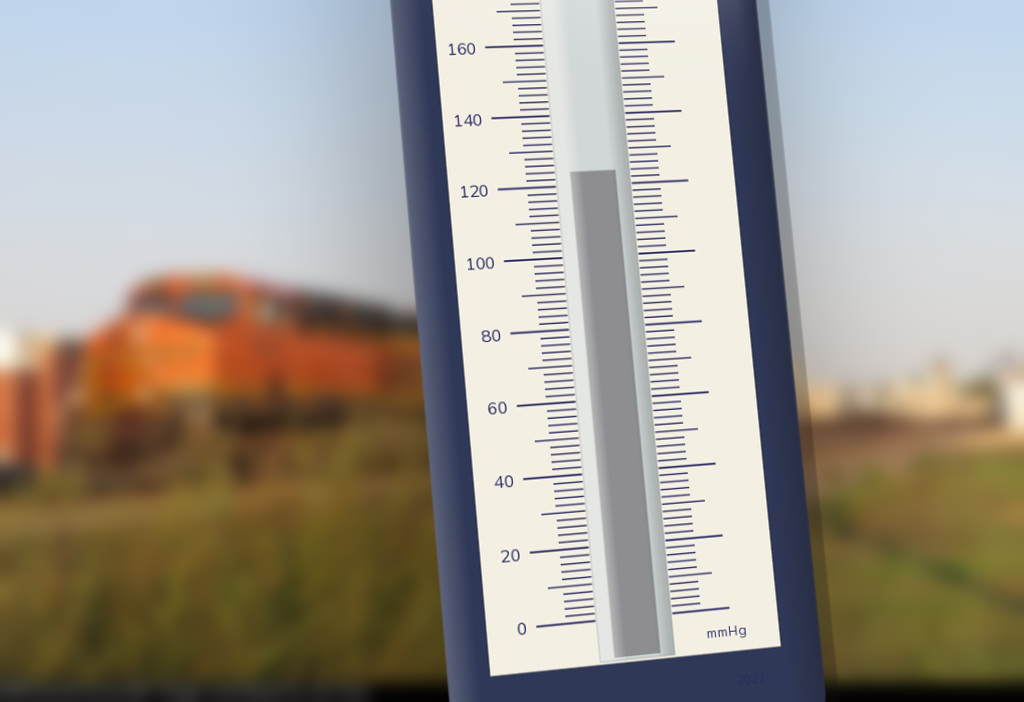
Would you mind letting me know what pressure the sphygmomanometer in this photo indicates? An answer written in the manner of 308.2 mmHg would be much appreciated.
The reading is 124 mmHg
